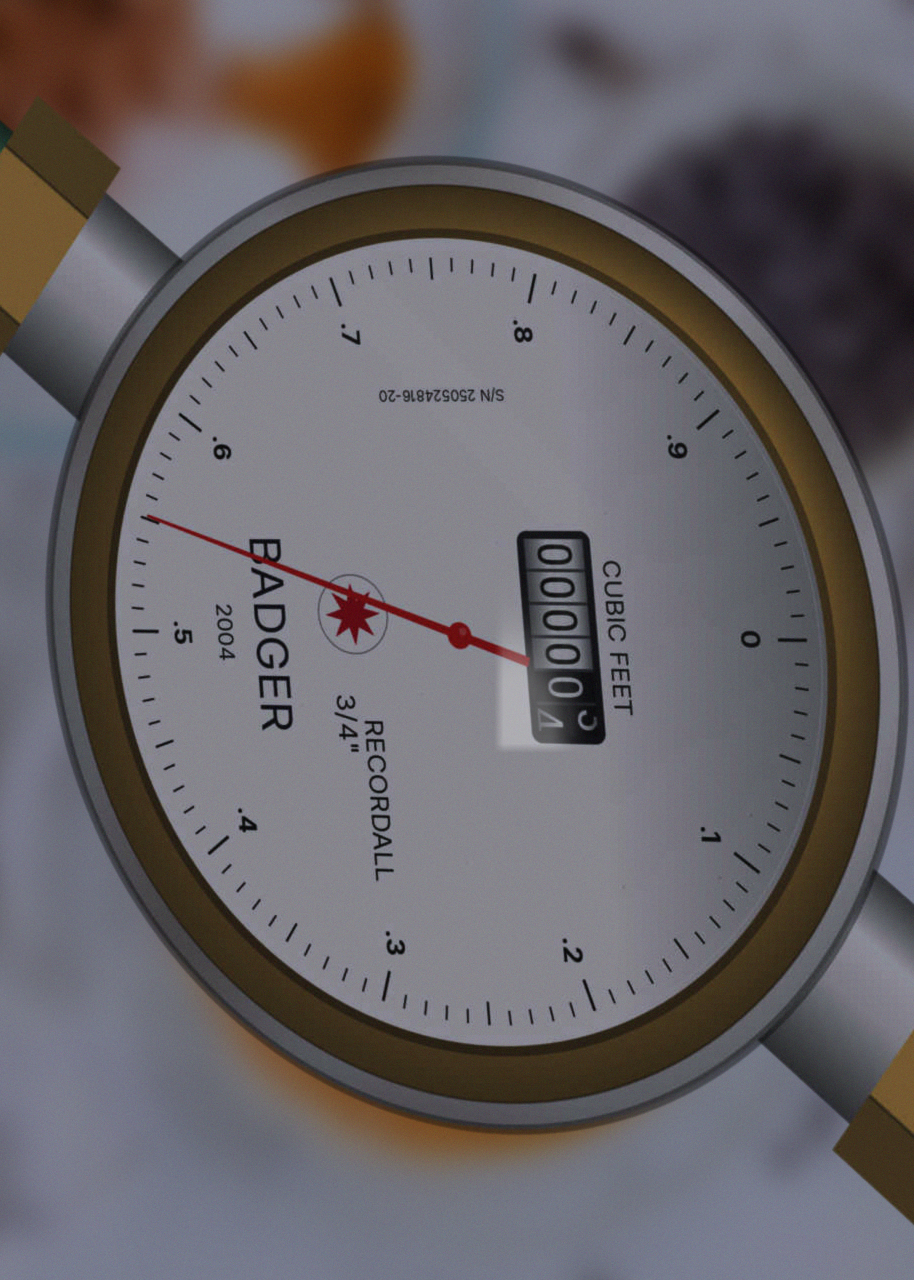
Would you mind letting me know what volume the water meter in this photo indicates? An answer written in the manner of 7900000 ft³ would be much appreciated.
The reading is 3.55 ft³
